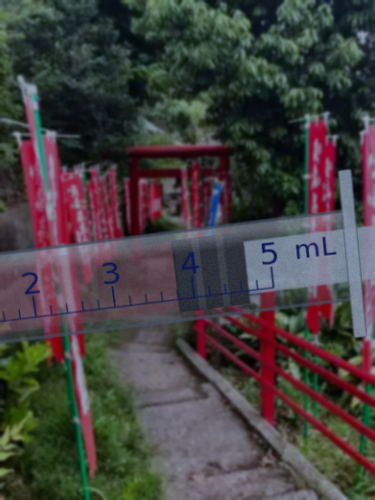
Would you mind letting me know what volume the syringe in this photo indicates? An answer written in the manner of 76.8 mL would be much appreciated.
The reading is 3.8 mL
